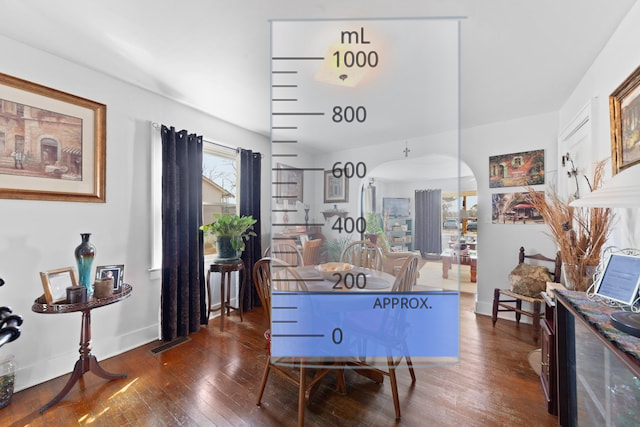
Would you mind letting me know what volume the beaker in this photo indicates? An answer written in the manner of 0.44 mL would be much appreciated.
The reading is 150 mL
